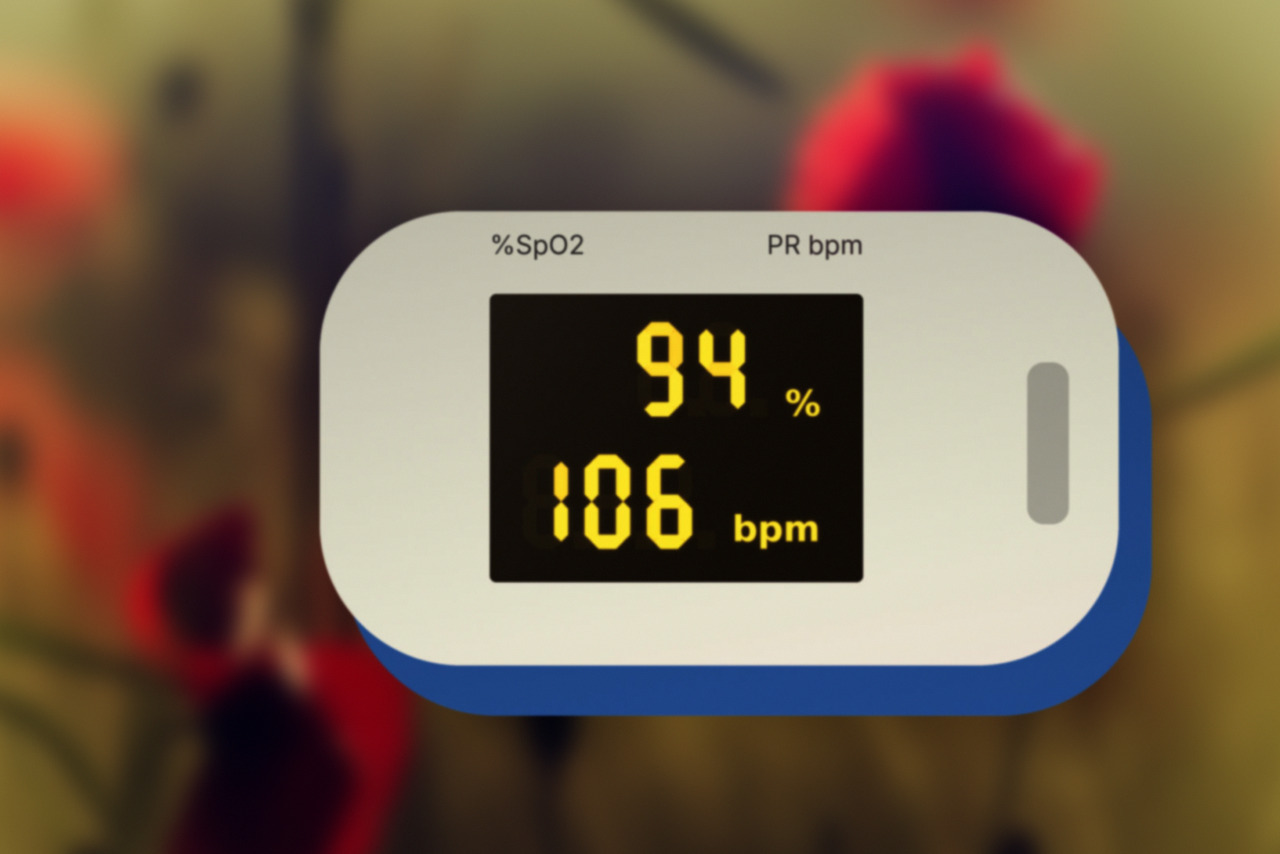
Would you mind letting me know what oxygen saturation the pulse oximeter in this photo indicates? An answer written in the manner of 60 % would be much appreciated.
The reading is 94 %
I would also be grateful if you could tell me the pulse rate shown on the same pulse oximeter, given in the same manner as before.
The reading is 106 bpm
